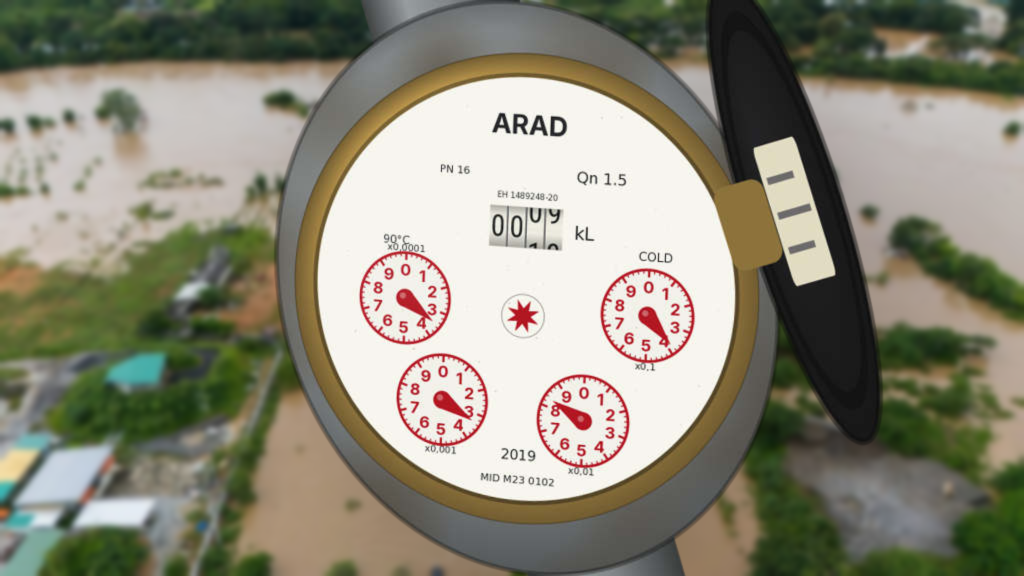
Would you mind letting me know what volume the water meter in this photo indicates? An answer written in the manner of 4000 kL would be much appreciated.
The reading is 9.3833 kL
